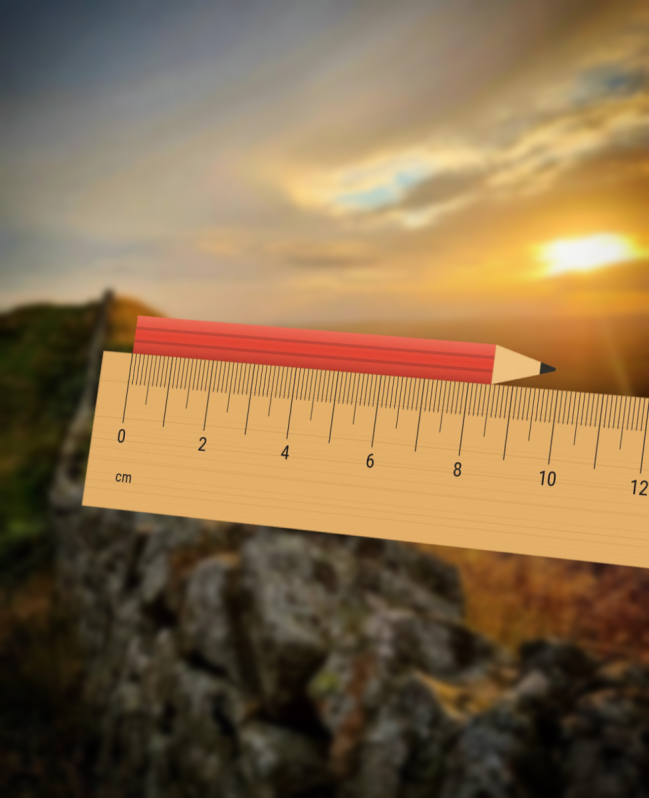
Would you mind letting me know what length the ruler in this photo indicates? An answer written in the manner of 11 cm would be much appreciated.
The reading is 9.9 cm
